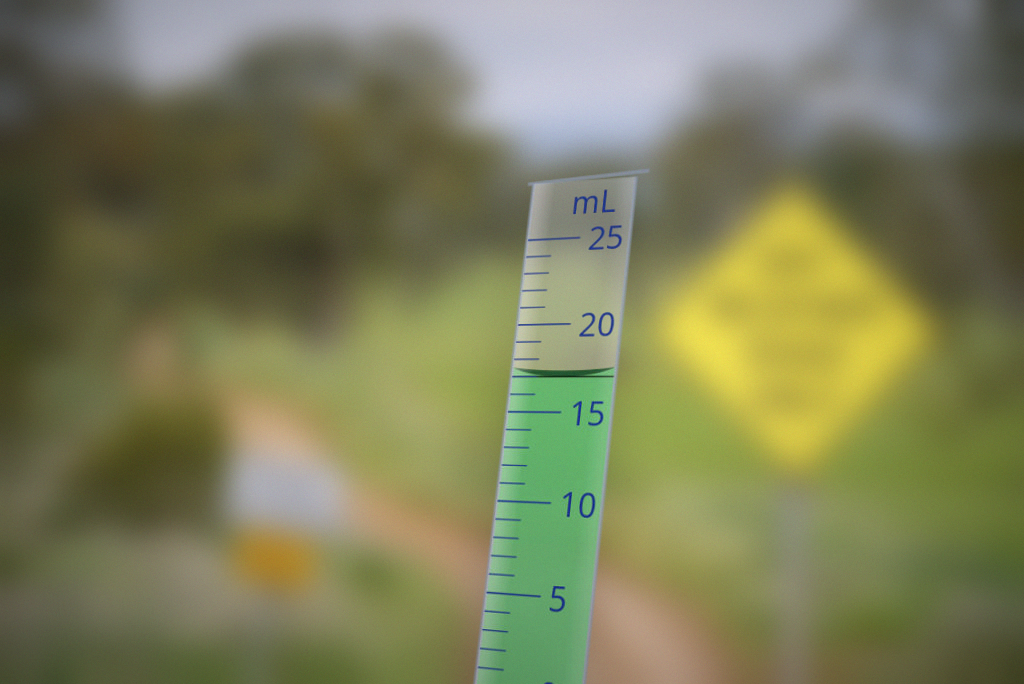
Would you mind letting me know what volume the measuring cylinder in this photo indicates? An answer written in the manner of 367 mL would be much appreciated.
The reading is 17 mL
